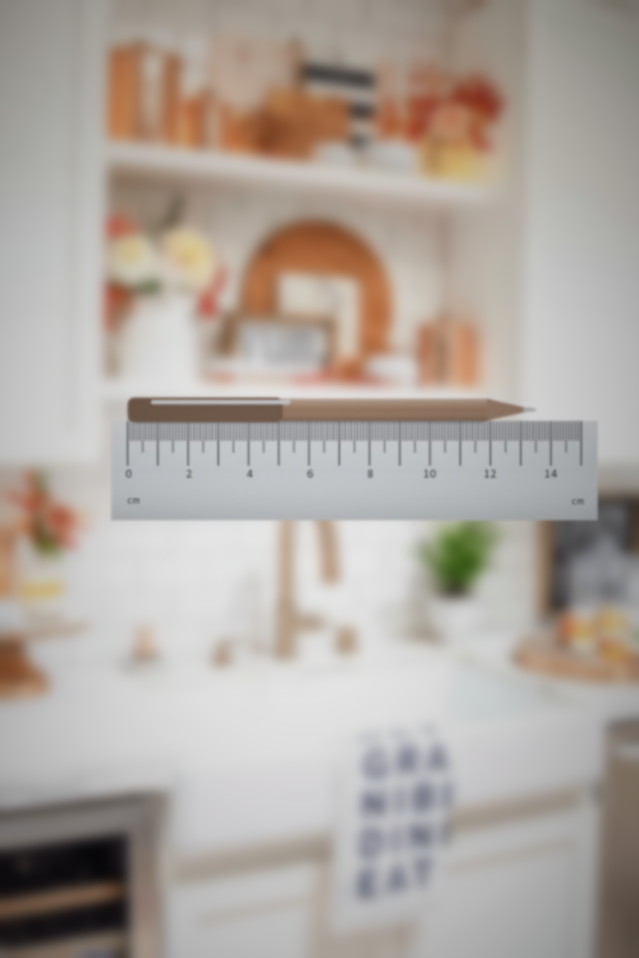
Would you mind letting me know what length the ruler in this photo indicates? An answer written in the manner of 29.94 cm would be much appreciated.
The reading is 13.5 cm
